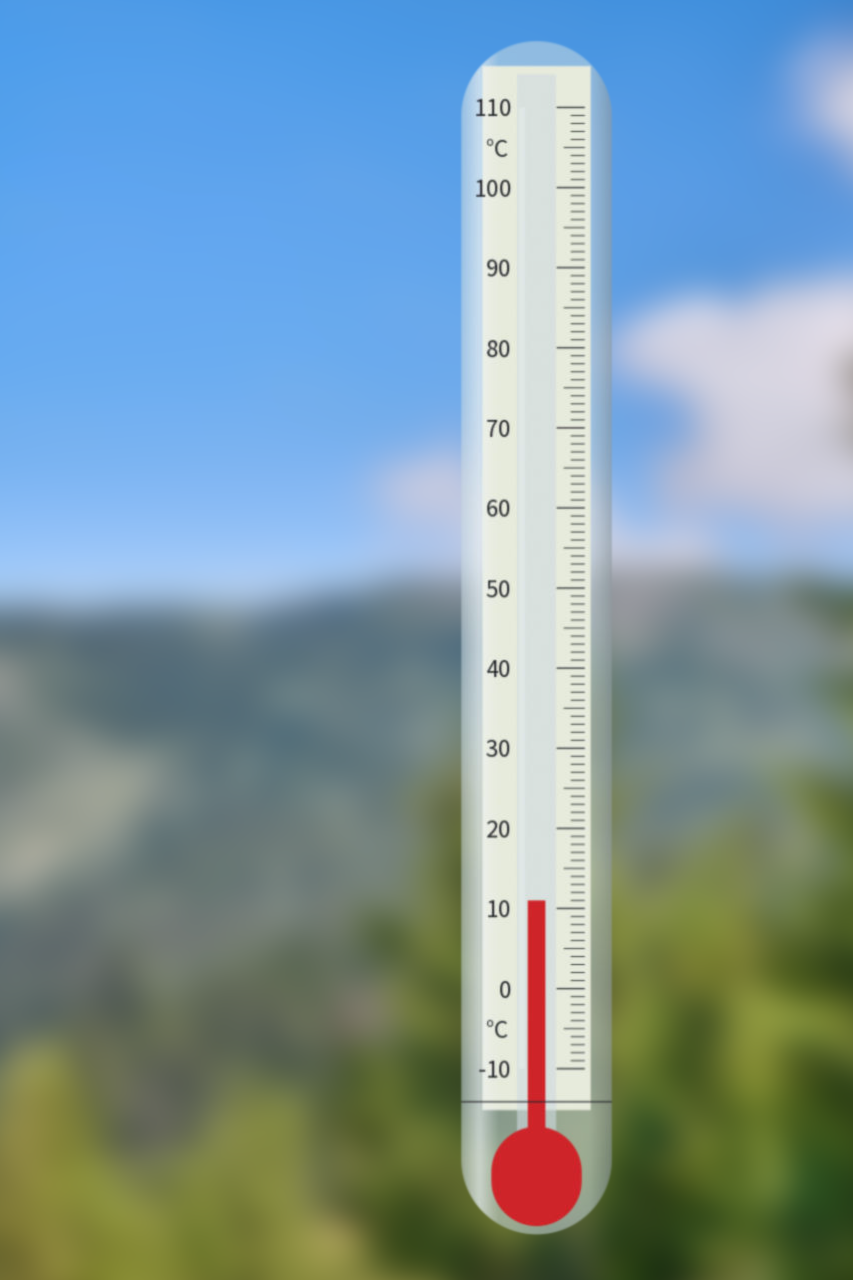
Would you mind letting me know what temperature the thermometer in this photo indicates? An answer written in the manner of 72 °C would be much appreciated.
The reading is 11 °C
